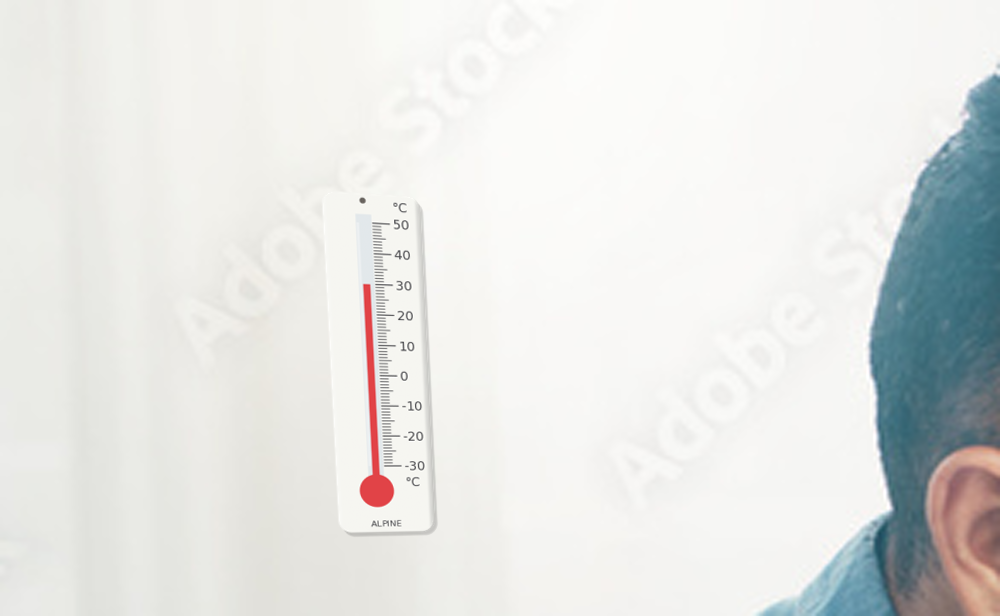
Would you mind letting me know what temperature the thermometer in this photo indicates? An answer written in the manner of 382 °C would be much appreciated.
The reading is 30 °C
